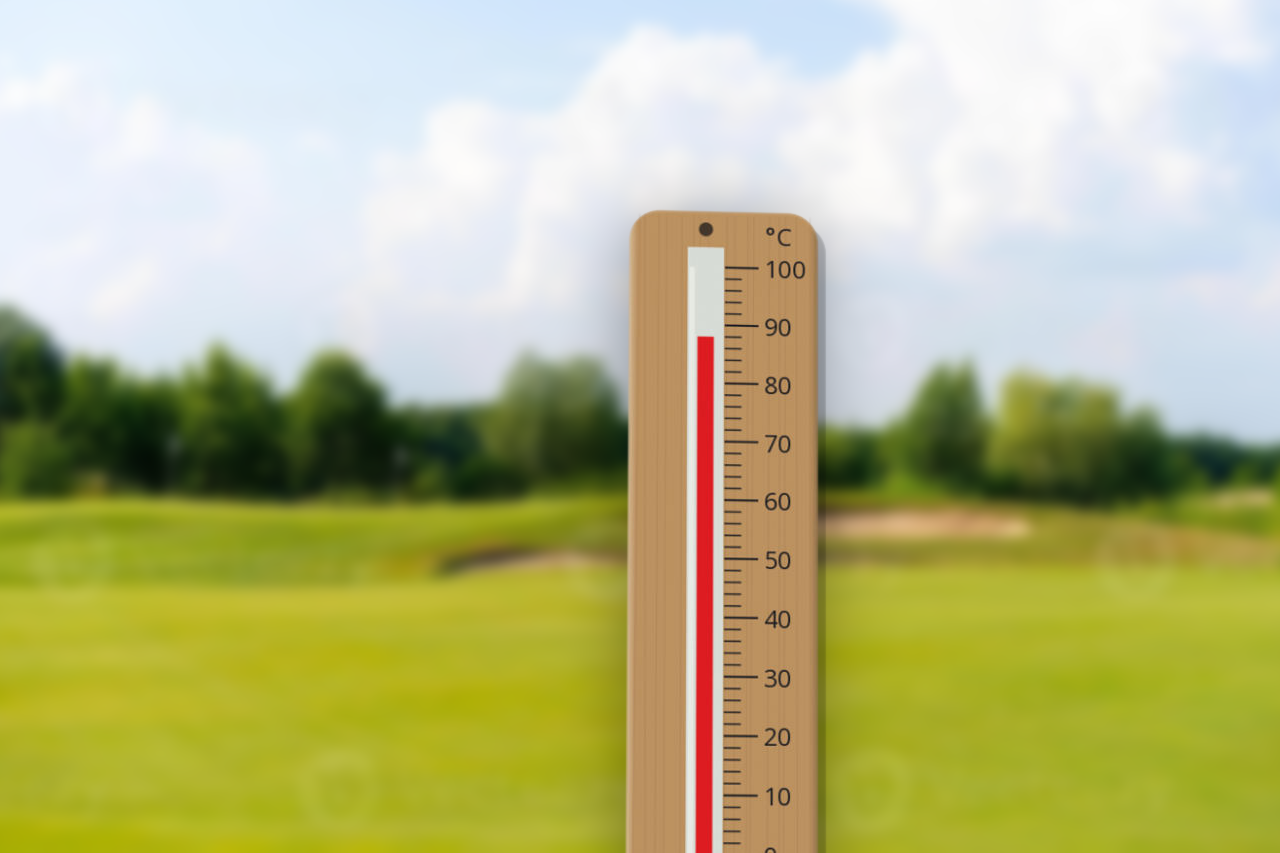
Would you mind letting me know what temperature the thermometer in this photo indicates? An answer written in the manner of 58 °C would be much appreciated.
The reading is 88 °C
